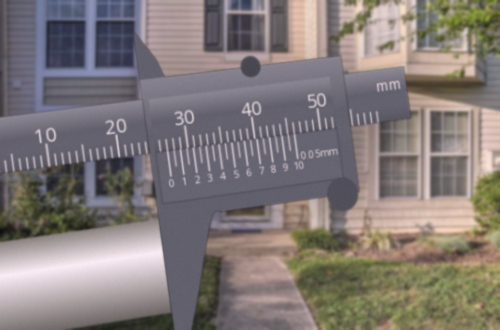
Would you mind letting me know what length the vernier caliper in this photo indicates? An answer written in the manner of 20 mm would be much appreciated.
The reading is 27.0 mm
